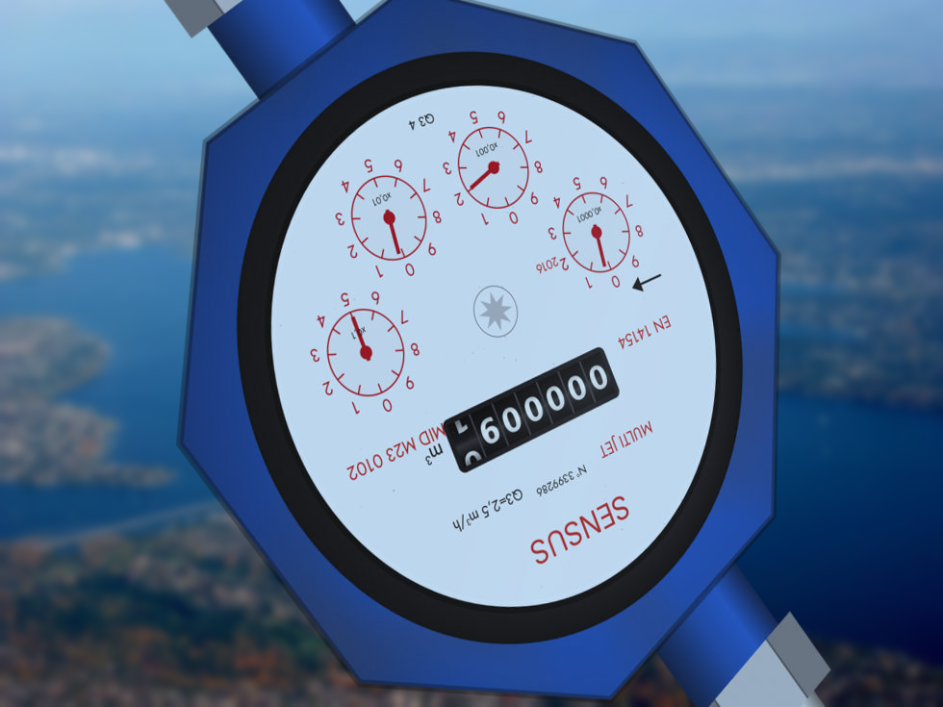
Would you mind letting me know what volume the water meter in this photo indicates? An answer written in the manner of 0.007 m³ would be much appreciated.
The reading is 90.5020 m³
